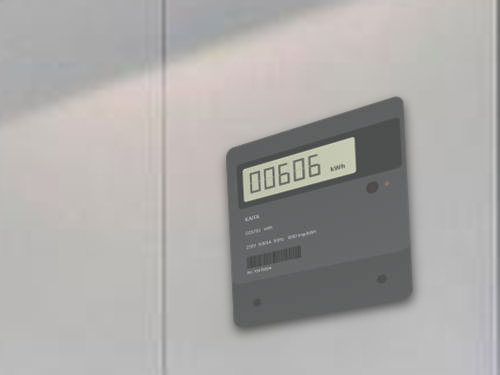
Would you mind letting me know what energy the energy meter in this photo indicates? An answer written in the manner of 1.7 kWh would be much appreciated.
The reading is 606 kWh
